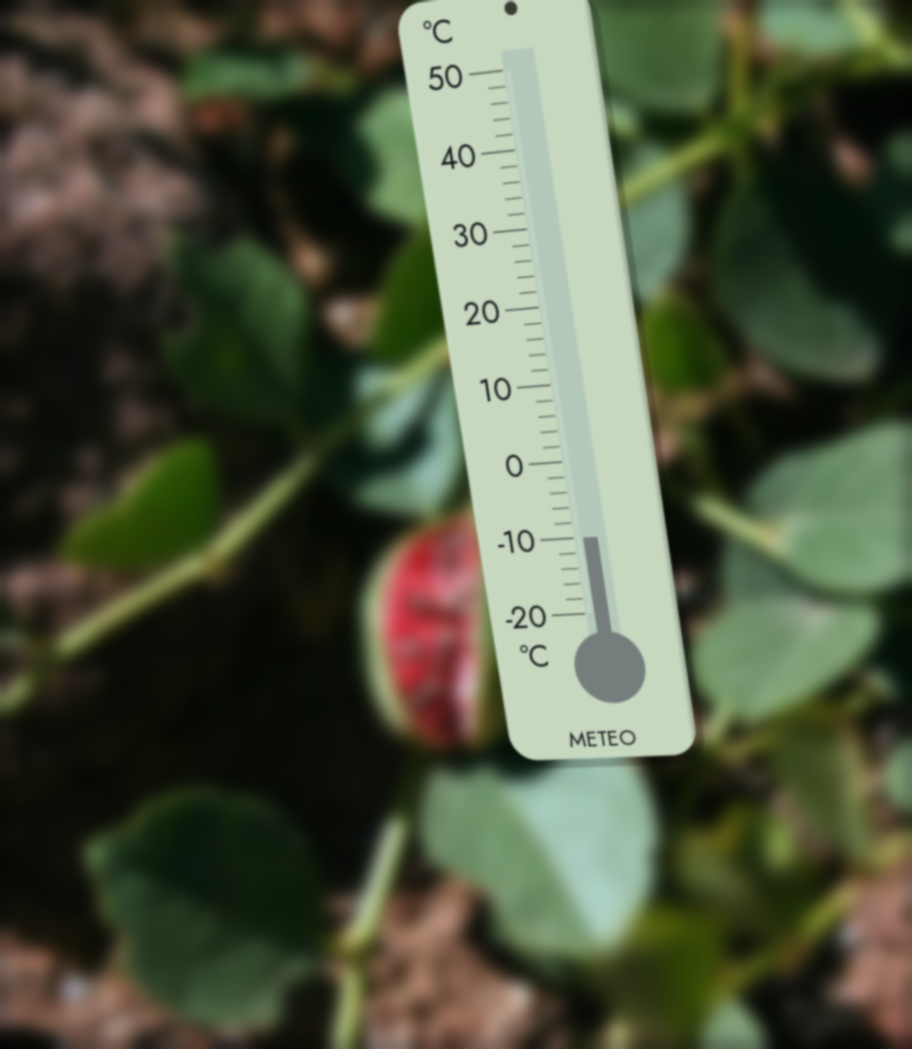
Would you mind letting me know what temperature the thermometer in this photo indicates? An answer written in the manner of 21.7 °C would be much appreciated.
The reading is -10 °C
